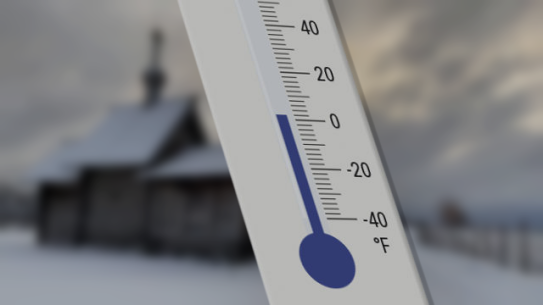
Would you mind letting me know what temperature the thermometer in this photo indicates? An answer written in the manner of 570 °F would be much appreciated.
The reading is 2 °F
